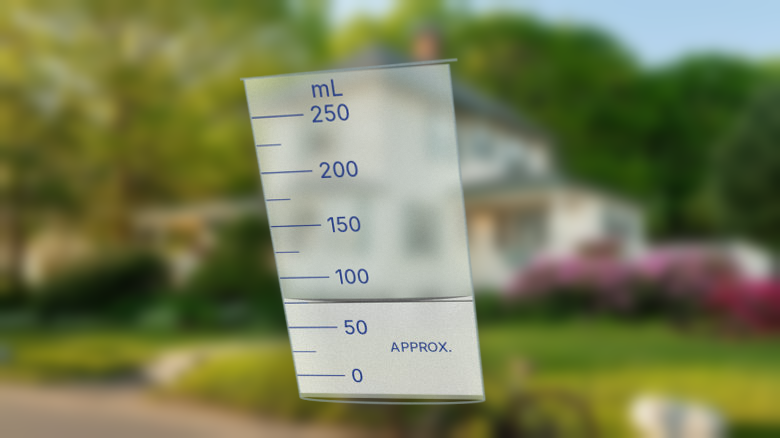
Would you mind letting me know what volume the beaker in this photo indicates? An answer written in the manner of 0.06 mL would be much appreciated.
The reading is 75 mL
